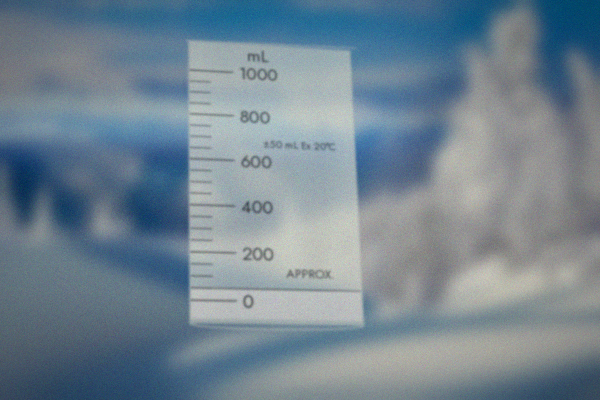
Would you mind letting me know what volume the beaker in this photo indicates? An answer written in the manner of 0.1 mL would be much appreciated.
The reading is 50 mL
